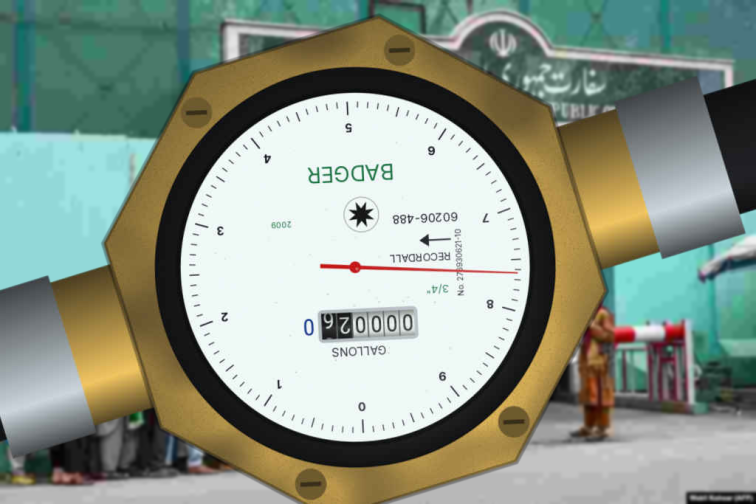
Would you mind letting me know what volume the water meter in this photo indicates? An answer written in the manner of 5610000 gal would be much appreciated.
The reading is 257.6 gal
